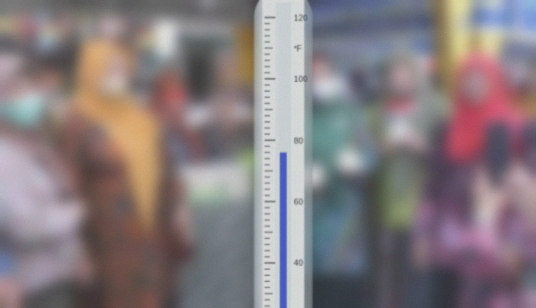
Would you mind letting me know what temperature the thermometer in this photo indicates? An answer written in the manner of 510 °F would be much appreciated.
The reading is 76 °F
